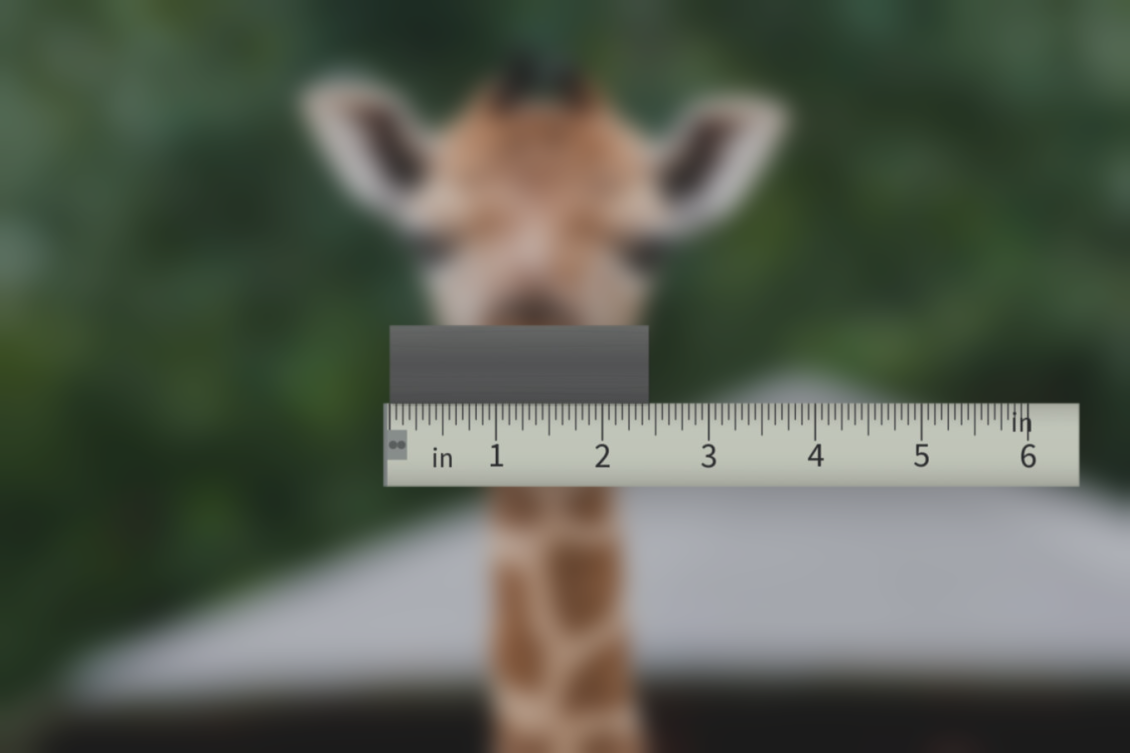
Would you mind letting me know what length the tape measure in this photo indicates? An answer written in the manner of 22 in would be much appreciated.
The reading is 2.4375 in
